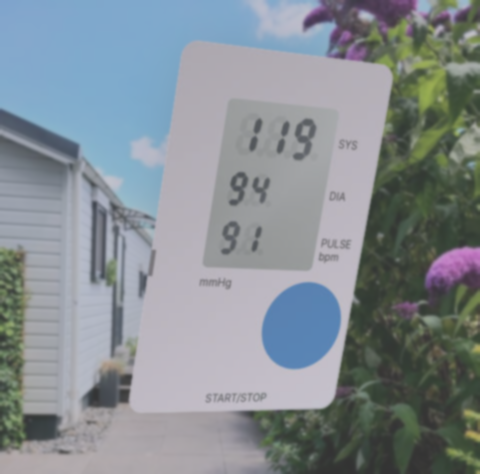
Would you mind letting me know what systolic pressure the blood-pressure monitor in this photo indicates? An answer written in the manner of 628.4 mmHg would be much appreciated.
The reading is 119 mmHg
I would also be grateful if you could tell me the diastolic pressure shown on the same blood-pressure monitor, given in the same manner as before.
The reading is 94 mmHg
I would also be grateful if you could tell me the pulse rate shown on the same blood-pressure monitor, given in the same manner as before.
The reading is 91 bpm
